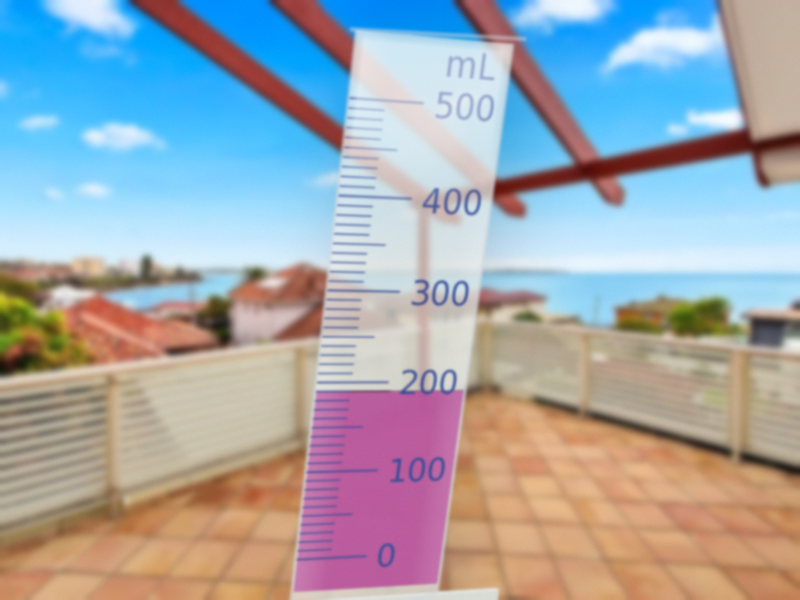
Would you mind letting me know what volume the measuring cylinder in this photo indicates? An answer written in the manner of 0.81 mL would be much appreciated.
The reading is 190 mL
